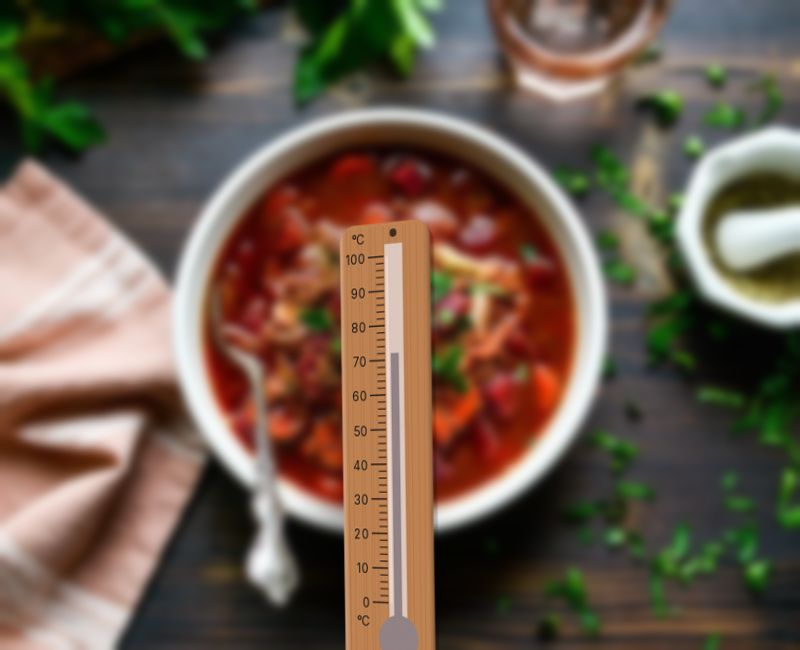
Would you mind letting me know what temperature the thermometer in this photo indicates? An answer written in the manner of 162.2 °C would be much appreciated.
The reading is 72 °C
